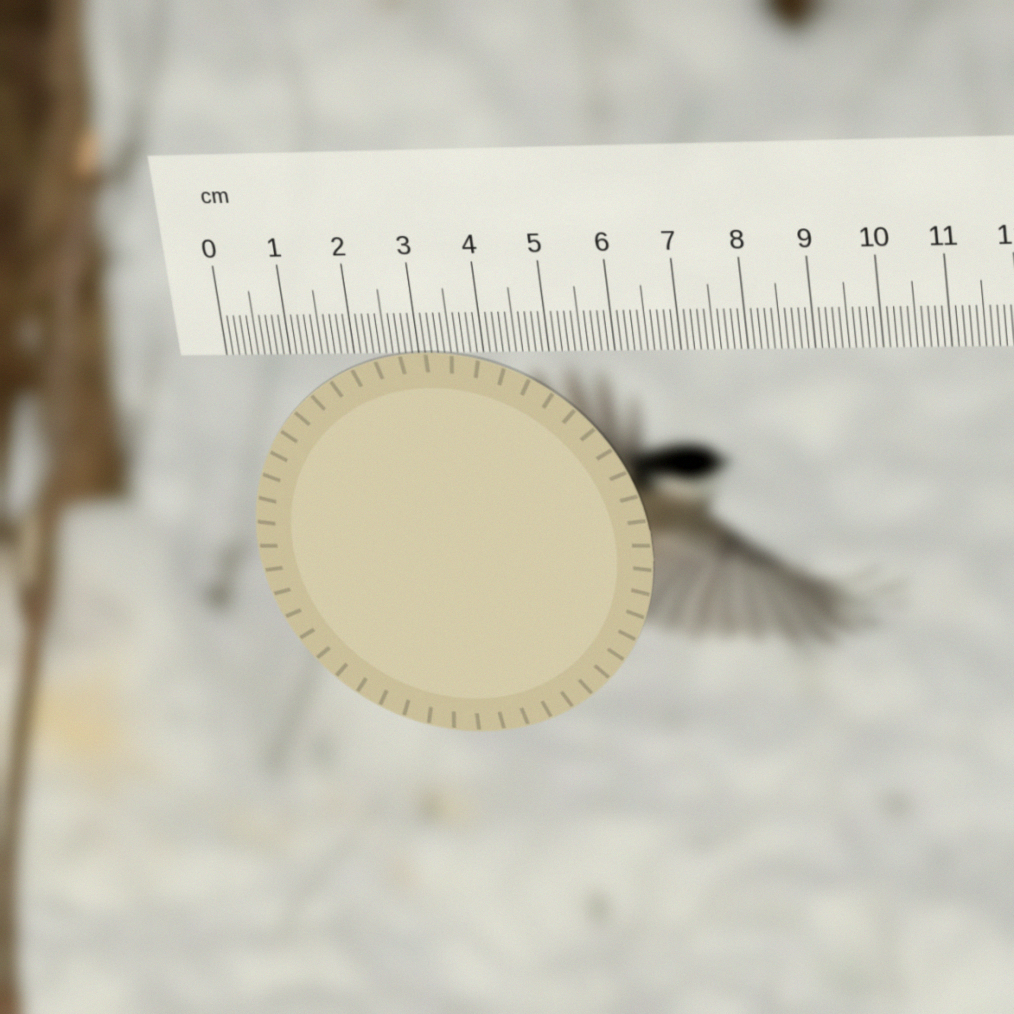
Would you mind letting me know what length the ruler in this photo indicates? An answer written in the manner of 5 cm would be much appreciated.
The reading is 6.2 cm
